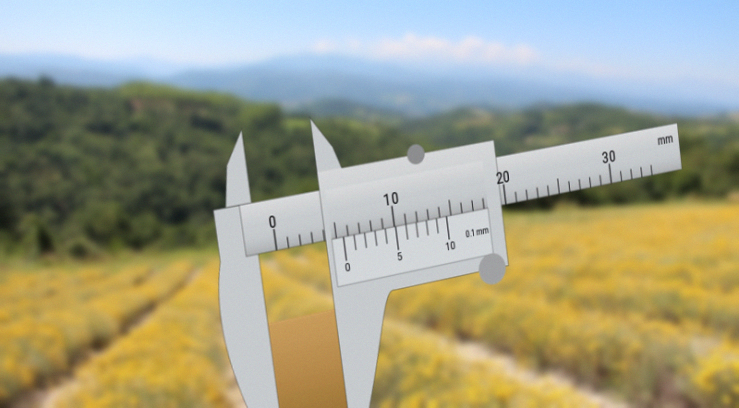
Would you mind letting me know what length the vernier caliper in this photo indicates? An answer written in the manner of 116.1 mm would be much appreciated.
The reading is 5.6 mm
